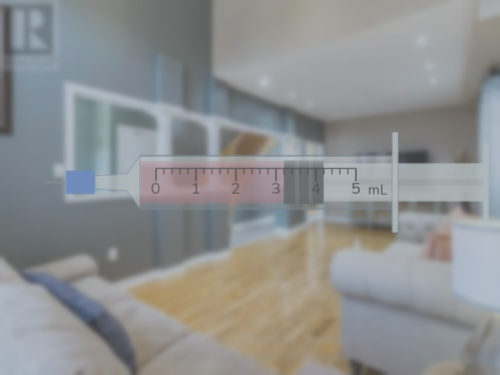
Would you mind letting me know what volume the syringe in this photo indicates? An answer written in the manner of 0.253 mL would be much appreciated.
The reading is 3.2 mL
